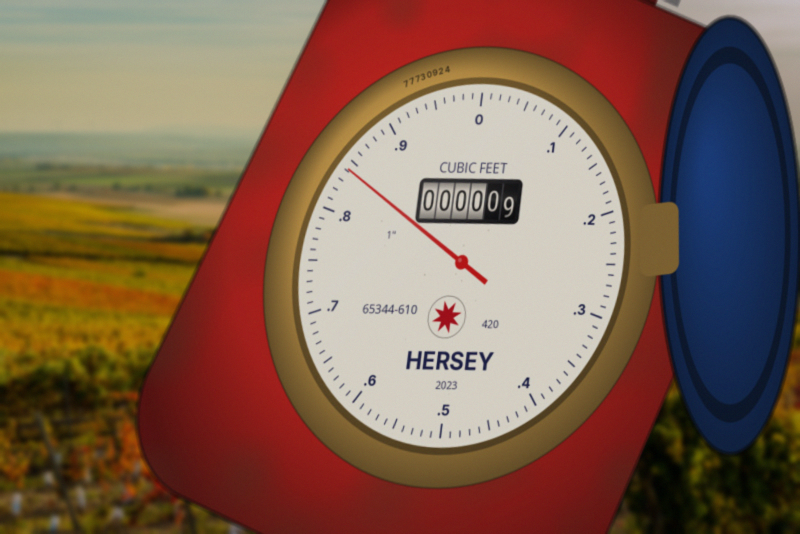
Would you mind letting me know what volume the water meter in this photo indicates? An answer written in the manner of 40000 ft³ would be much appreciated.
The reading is 8.84 ft³
